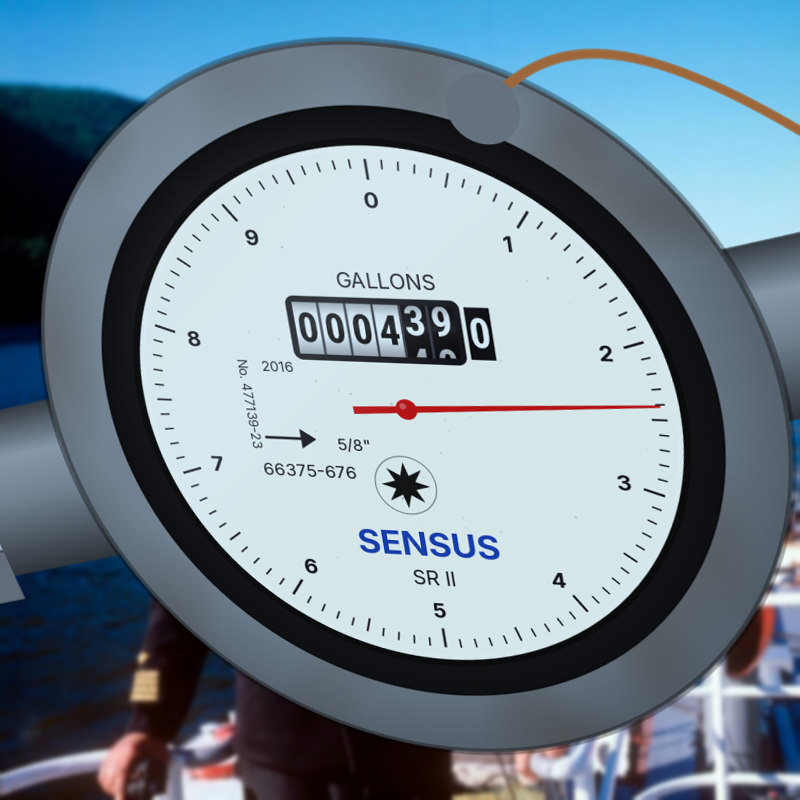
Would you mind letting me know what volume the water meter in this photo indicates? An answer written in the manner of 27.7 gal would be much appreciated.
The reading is 4392.4 gal
